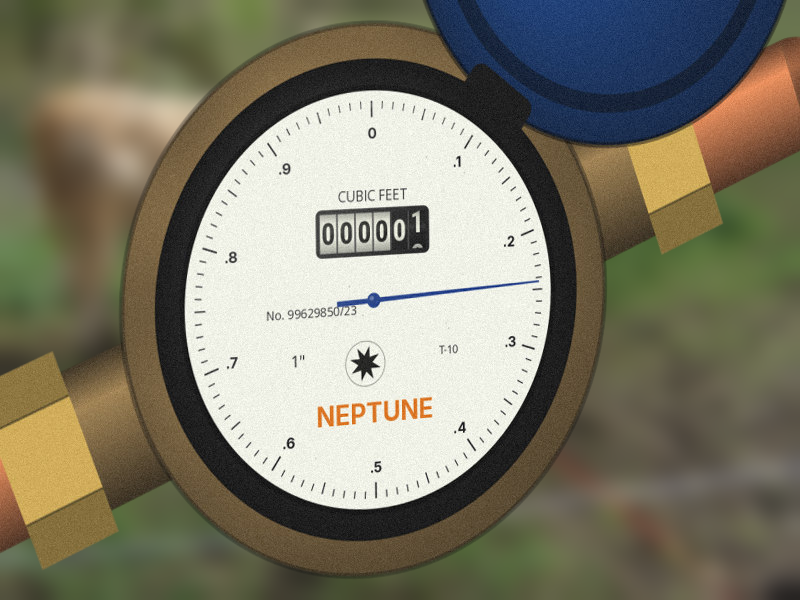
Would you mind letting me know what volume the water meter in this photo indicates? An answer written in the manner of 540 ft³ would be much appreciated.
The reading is 1.24 ft³
